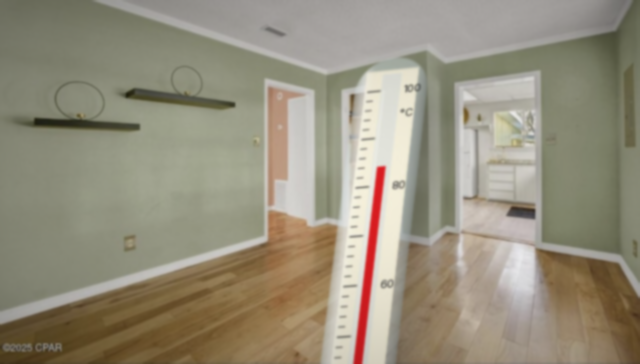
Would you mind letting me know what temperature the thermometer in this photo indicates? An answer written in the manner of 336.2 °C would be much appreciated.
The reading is 84 °C
